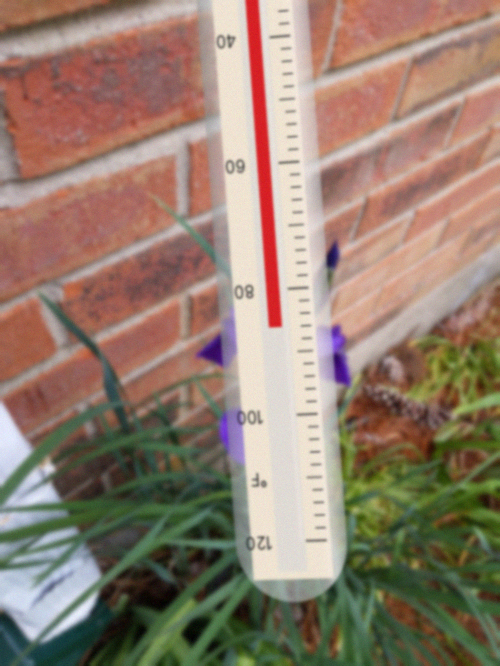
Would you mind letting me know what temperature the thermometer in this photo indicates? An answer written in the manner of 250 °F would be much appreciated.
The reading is 86 °F
